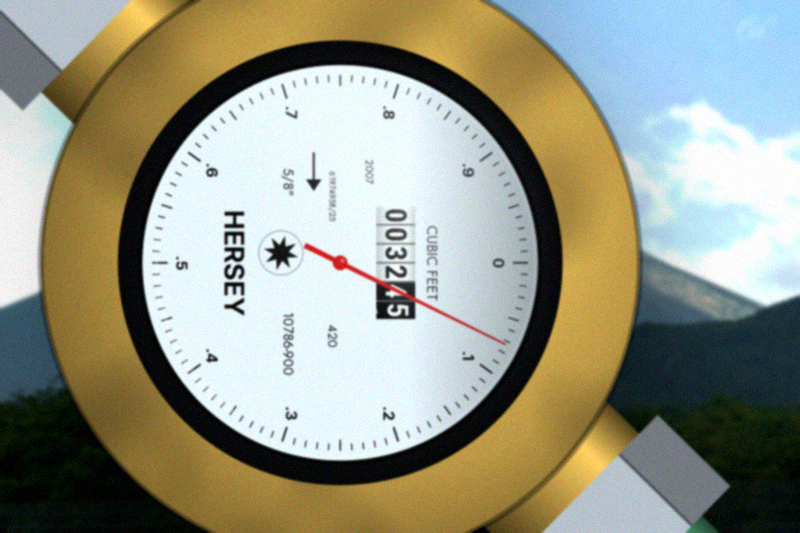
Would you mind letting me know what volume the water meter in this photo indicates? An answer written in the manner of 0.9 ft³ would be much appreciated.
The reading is 3245.07 ft³
